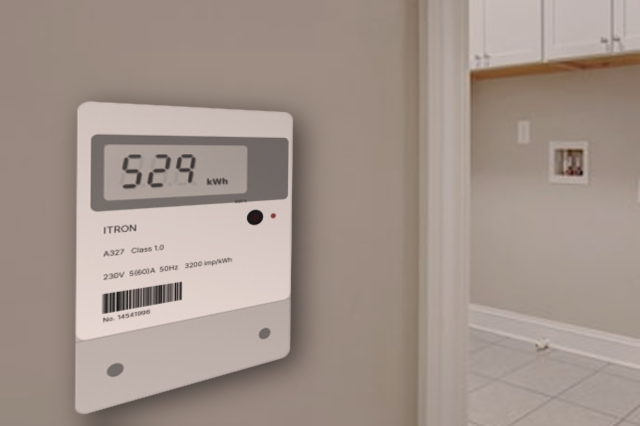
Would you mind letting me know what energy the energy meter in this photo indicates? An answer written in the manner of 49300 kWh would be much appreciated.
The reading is 529 kWh
